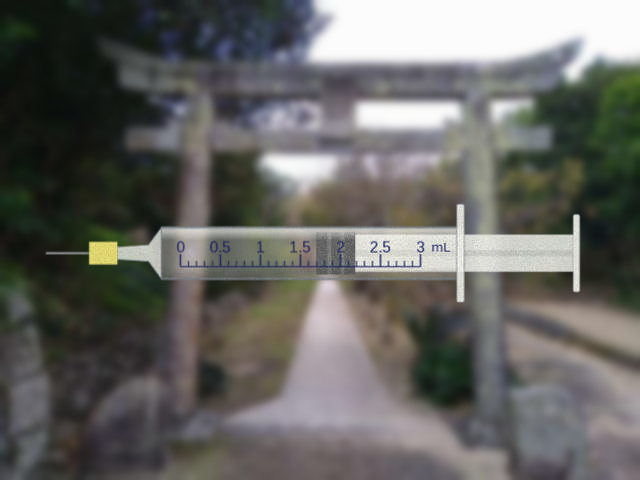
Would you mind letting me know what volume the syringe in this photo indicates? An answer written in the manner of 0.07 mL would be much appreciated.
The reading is 1.7 mL
